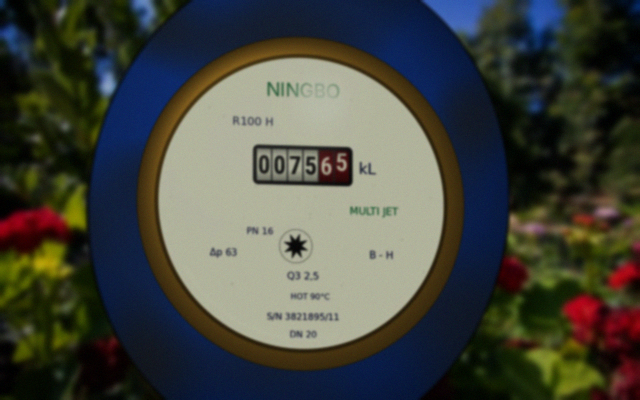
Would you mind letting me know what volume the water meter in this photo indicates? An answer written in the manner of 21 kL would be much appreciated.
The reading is 75.65 kL
